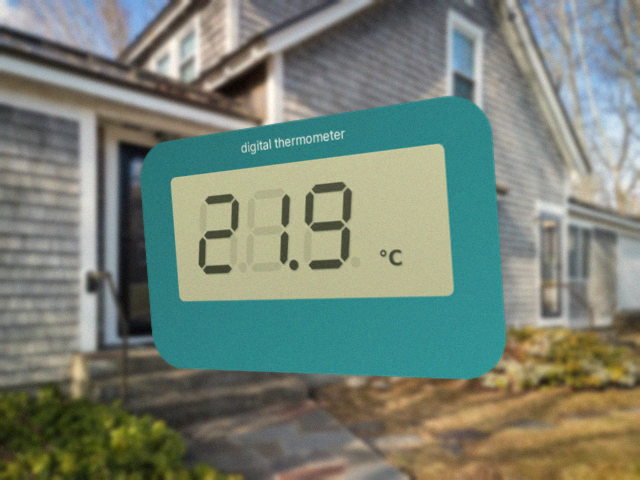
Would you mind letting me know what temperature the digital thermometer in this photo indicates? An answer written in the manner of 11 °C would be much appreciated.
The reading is 21.9 °C
